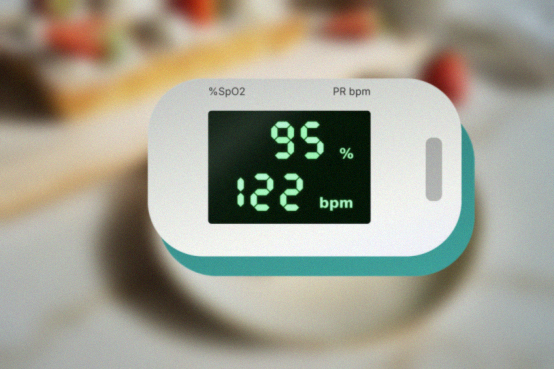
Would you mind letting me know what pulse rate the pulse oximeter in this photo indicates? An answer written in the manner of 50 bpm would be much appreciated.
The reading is 122 bpm
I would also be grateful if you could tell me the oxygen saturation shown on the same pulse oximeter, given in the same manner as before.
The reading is 95 %
